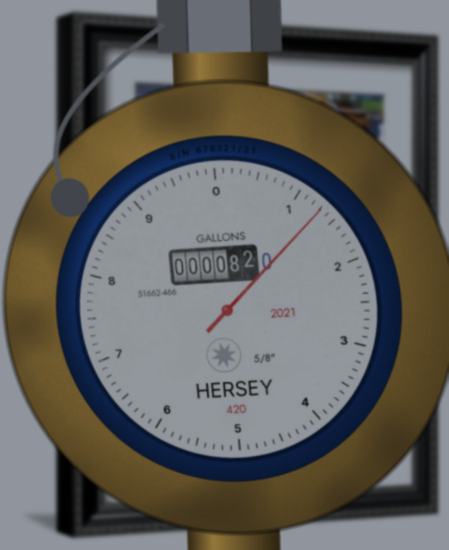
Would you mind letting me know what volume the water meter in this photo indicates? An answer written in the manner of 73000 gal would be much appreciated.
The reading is 821.3 gal
